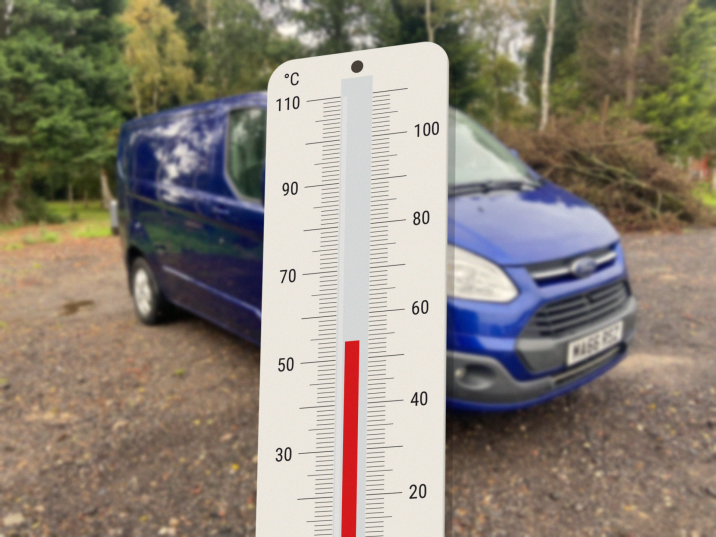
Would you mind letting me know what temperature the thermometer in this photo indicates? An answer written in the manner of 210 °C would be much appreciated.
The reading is 54 °C
